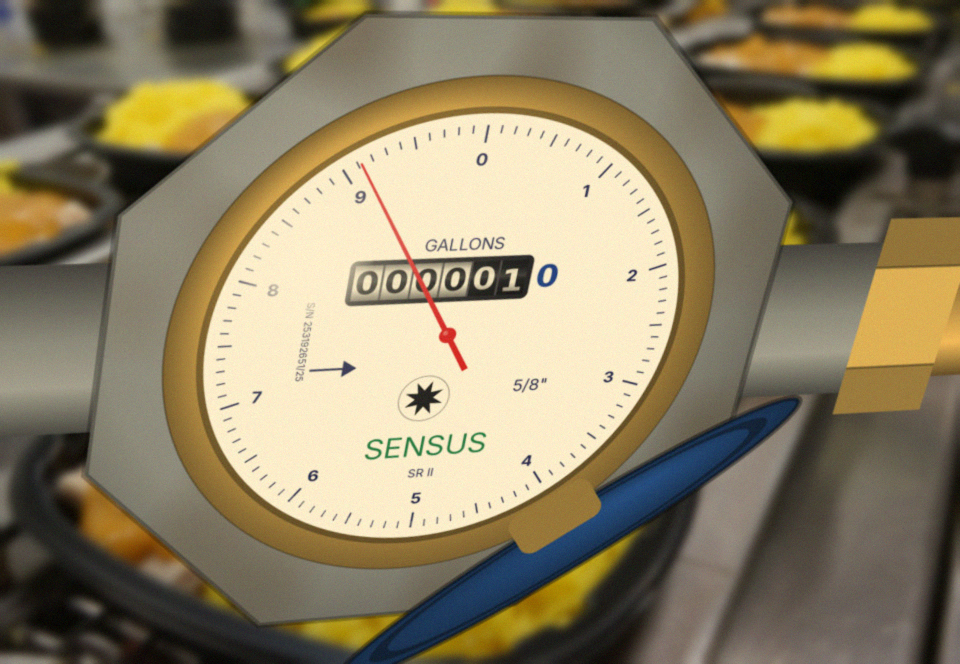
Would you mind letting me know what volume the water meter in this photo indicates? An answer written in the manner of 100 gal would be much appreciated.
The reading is 9.1 gal
